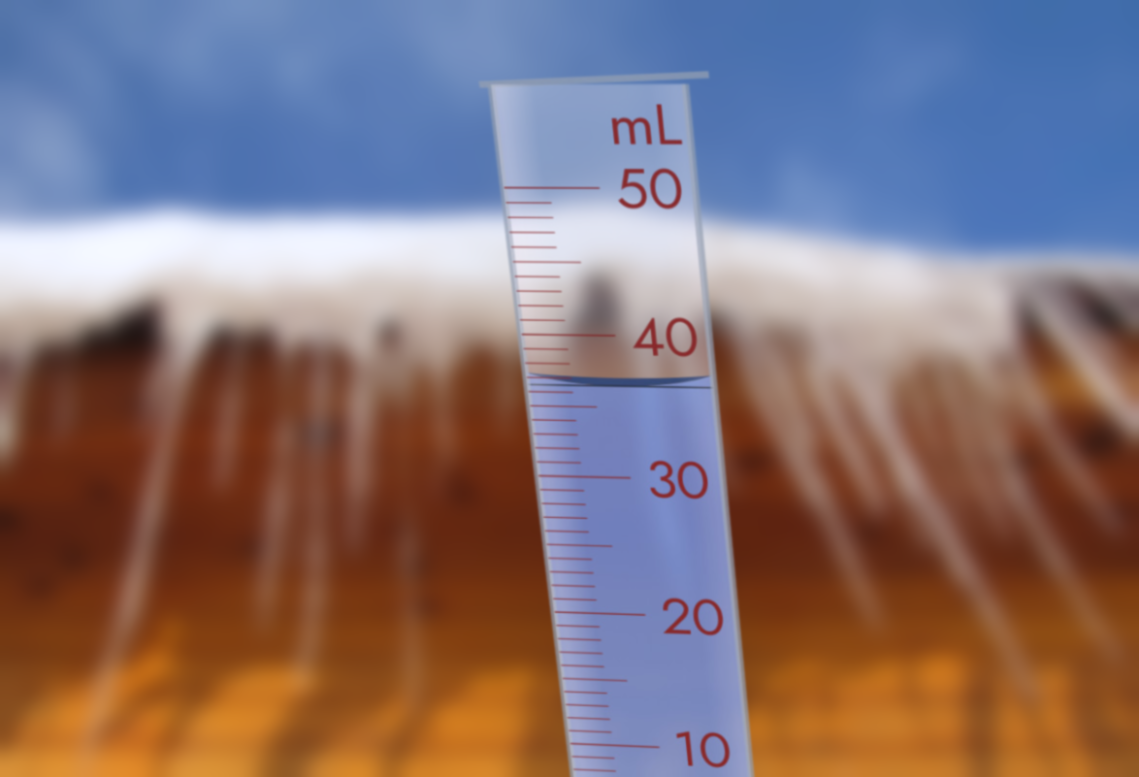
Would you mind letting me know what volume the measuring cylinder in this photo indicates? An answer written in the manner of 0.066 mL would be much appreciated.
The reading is 36.5 mL
